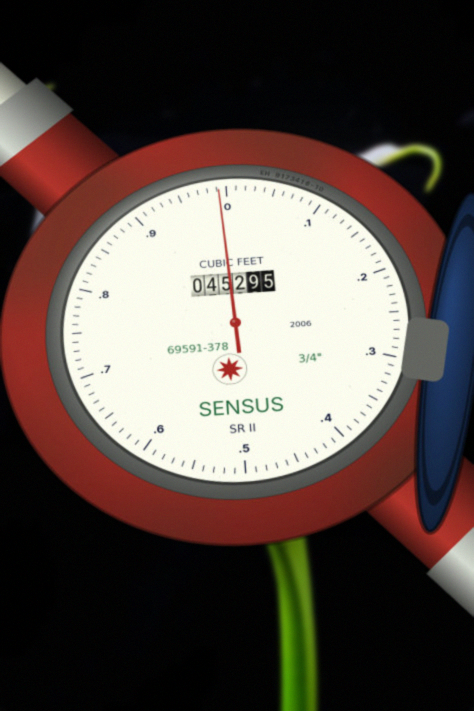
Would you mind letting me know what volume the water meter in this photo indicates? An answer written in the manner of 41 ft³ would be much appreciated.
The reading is 45294.99 ft³
